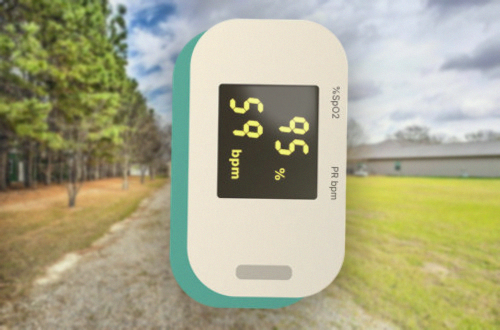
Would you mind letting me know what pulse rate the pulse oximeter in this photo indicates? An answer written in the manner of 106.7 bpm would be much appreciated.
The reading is 59 bpm
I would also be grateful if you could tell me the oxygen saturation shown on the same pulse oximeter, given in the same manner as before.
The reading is 95 %
